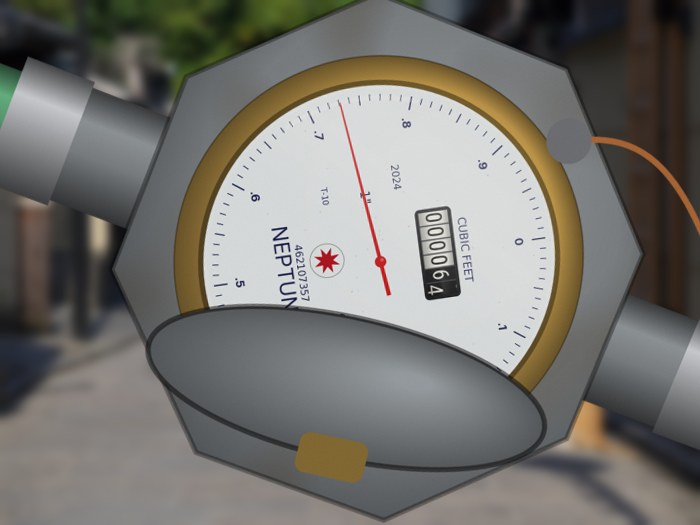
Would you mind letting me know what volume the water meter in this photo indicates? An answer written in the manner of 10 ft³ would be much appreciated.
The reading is 63.73 ft³
